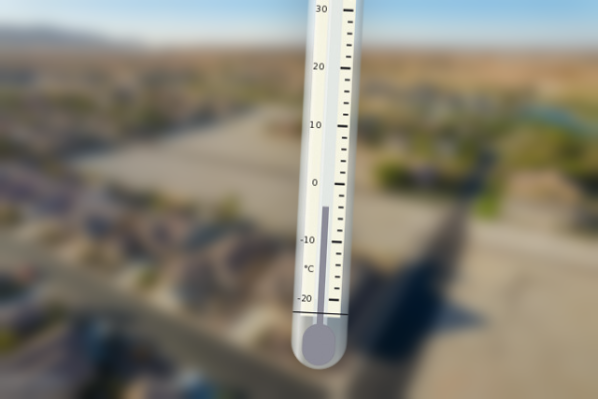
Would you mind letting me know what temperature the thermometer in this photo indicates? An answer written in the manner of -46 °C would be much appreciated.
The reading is -4 °C
